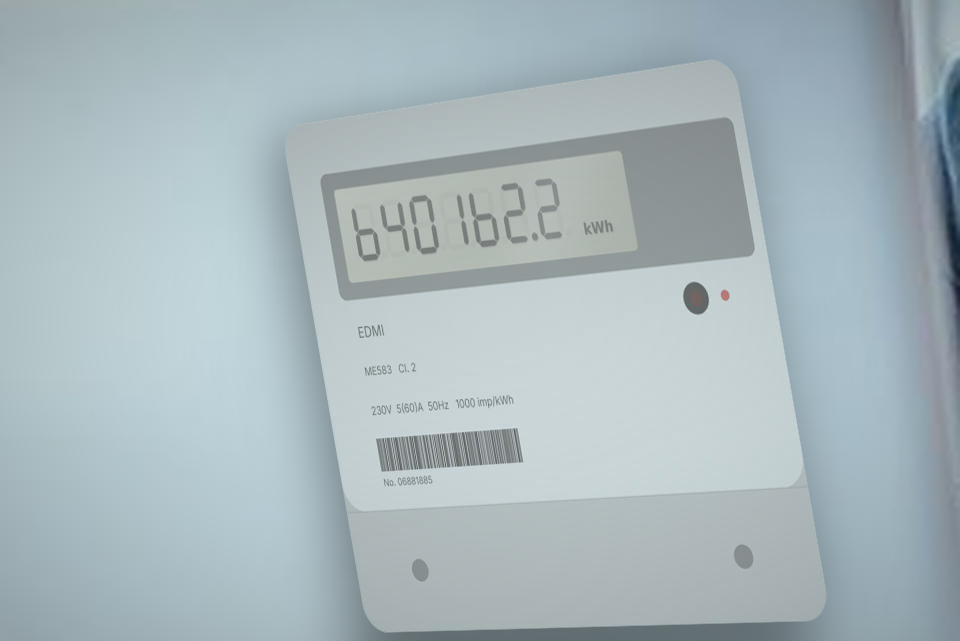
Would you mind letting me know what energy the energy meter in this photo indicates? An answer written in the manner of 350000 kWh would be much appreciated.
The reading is 640162.2 kWh
